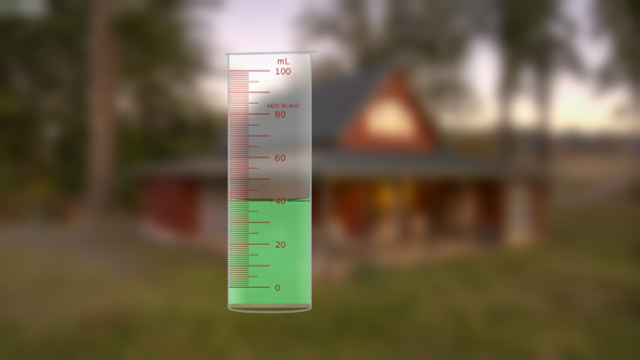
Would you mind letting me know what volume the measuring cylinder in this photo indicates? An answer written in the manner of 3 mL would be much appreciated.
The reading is 40 mL
